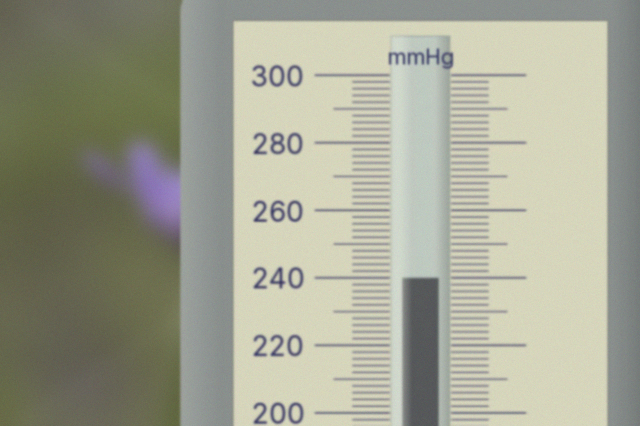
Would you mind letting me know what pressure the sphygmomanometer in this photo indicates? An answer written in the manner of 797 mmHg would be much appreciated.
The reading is 240 mmHg
